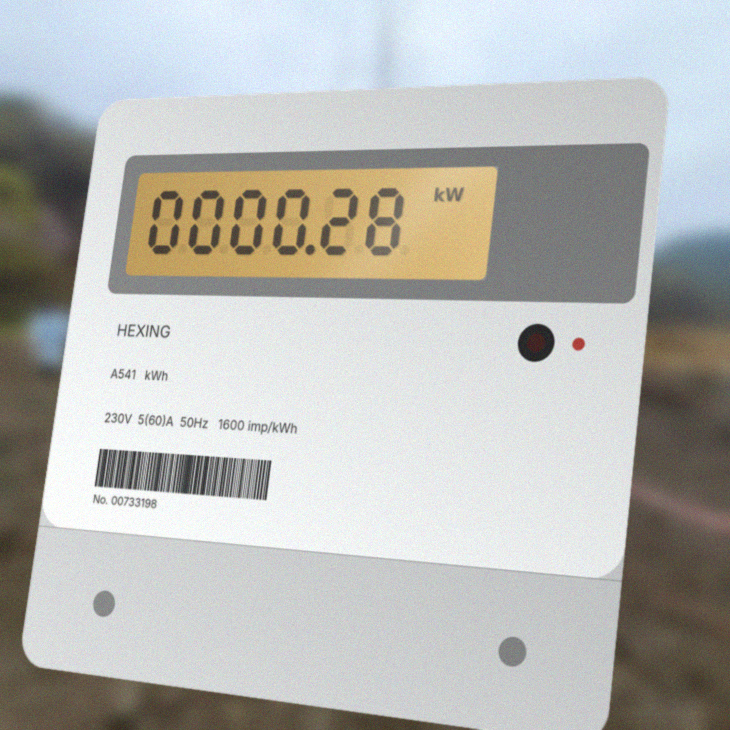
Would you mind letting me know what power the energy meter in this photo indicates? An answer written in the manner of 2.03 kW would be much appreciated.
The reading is 0.28 kW
